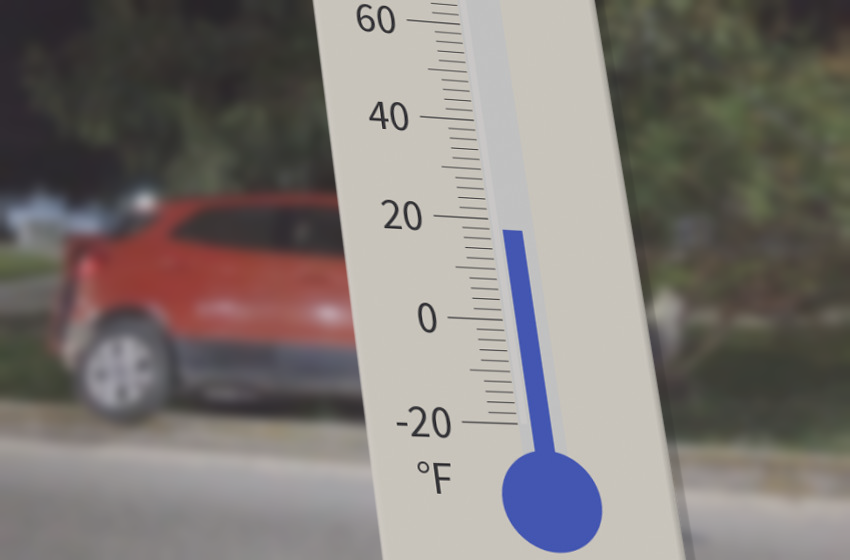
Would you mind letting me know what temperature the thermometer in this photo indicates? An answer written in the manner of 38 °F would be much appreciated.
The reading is 18 °F
